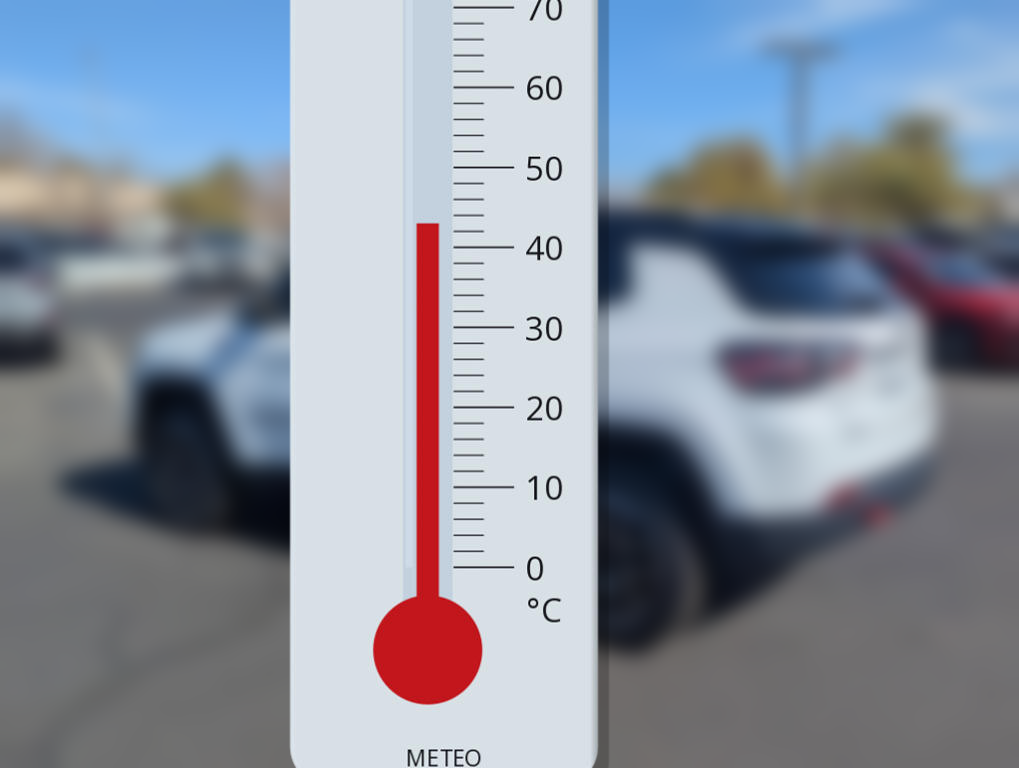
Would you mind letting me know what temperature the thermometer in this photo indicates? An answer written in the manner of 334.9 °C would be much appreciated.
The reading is 43 °C
